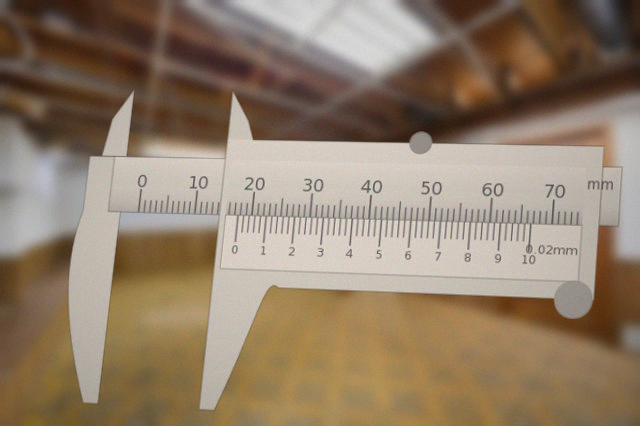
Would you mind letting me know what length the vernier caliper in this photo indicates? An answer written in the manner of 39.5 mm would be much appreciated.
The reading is 17.6 mm
